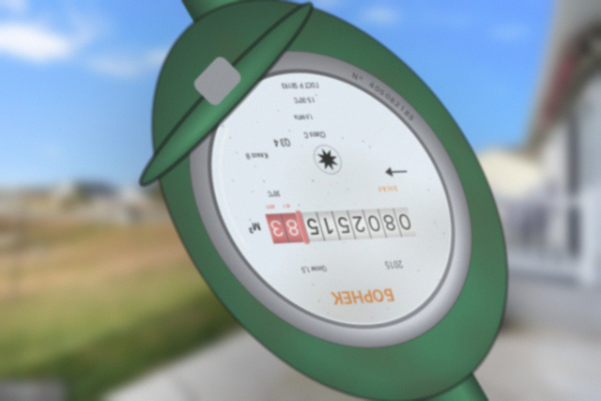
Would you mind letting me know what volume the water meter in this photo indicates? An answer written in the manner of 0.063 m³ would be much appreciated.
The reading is 802515.83 m³
